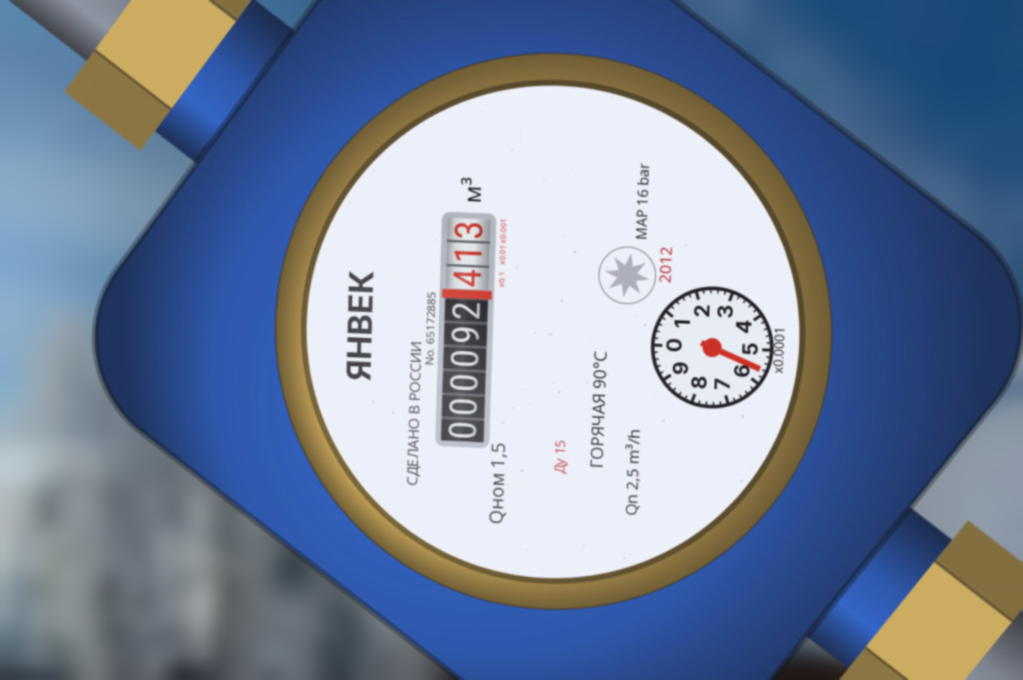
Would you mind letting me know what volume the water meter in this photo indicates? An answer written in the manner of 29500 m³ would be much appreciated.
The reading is 92.4135 m³
